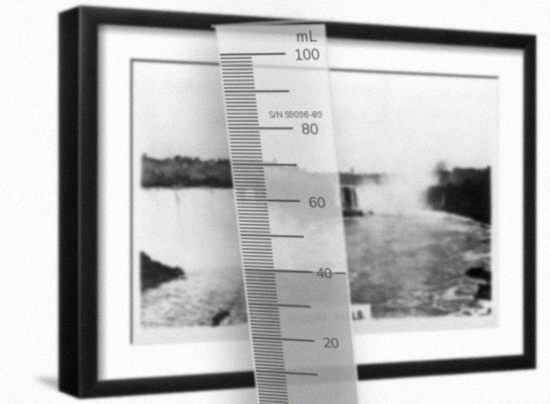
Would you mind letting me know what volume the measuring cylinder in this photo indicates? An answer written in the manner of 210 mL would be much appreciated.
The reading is 40 mL
